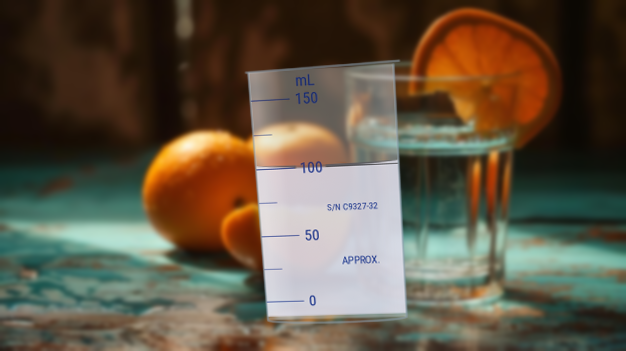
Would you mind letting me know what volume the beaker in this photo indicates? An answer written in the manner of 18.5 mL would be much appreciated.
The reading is 100 mL
